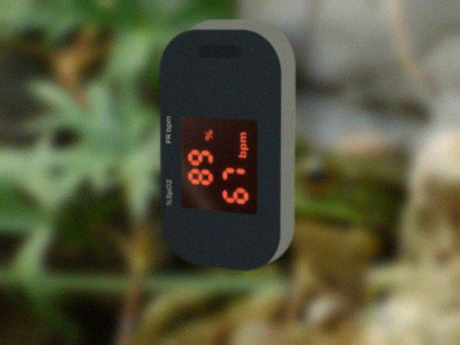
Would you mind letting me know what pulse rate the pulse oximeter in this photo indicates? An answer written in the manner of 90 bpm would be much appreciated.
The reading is 67 bpm
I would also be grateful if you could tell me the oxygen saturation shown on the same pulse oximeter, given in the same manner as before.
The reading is 89 %
